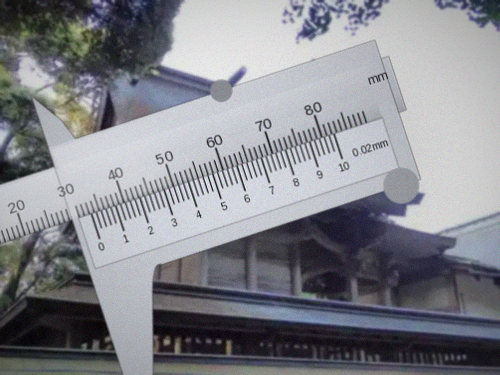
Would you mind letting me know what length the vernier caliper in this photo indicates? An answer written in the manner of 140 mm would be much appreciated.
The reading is 33.4 mm
